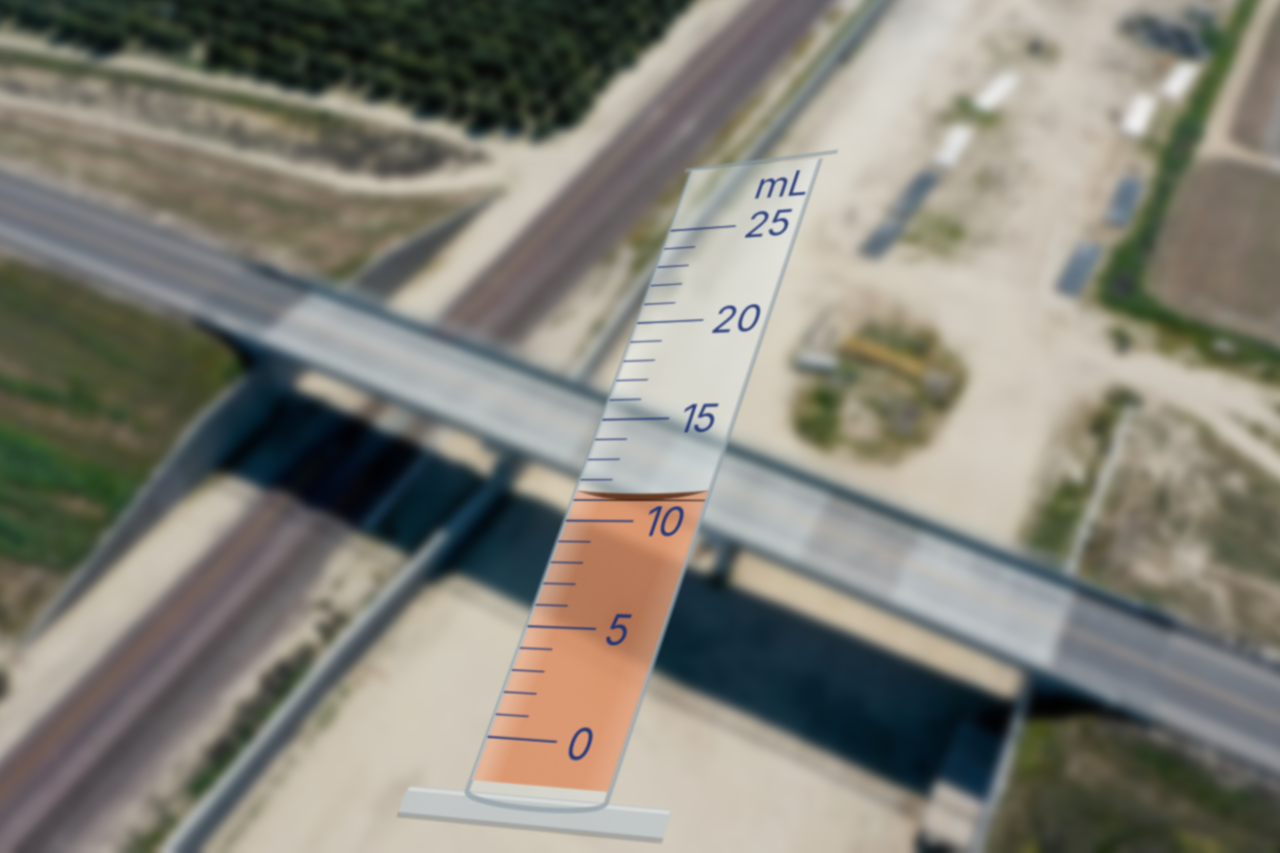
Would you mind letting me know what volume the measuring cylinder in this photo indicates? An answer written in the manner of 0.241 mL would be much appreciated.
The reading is 11 mL
